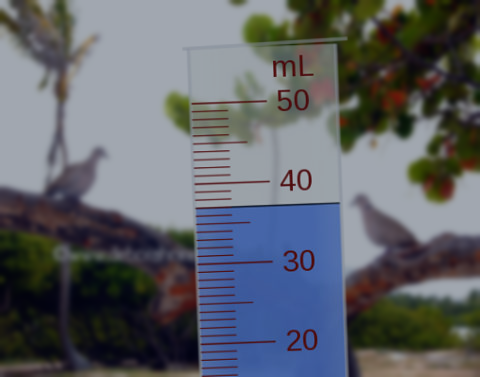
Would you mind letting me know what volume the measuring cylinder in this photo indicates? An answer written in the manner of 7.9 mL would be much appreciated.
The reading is 37 mL
